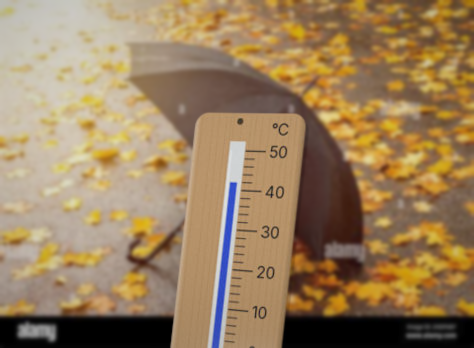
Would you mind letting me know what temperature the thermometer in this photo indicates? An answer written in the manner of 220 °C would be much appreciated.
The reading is 42 °C
